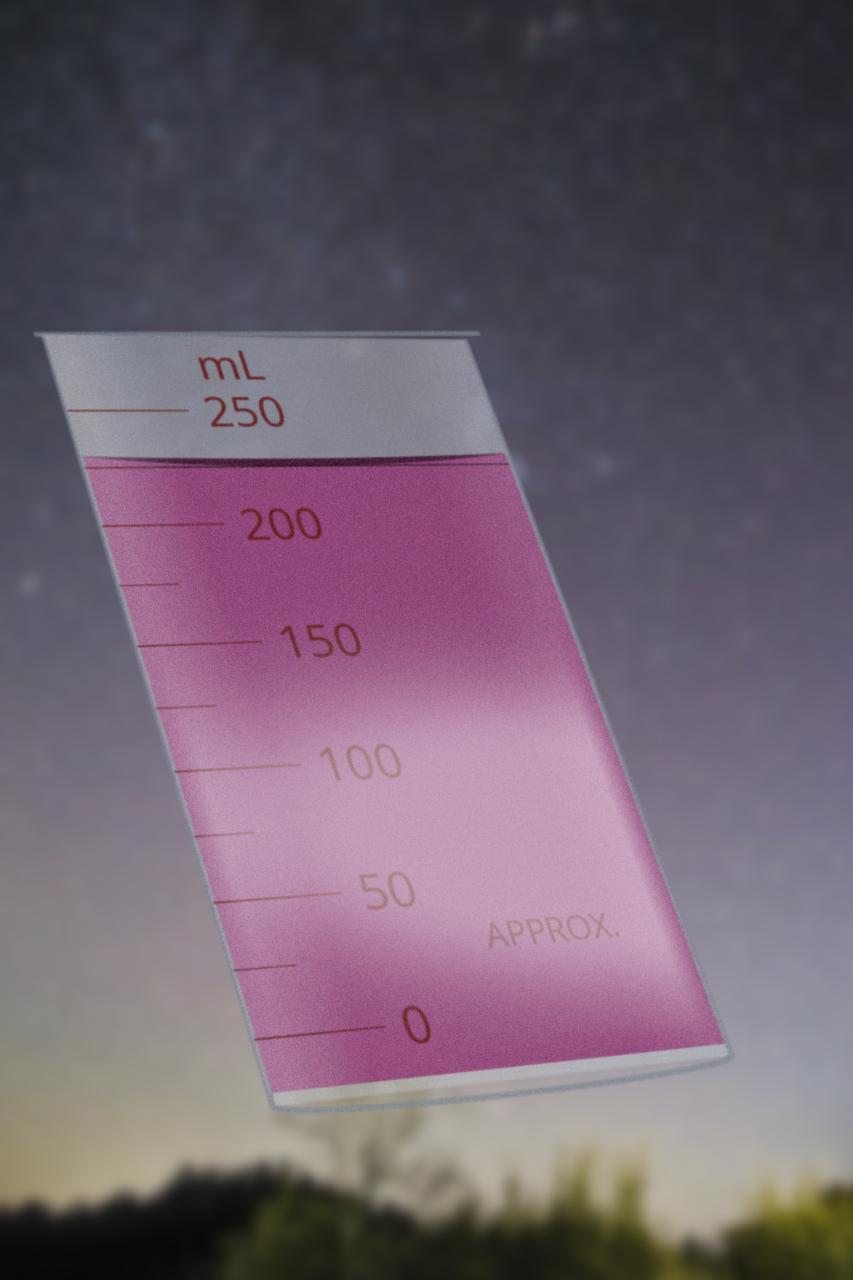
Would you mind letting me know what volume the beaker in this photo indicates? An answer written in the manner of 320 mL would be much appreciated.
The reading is 225 mL
